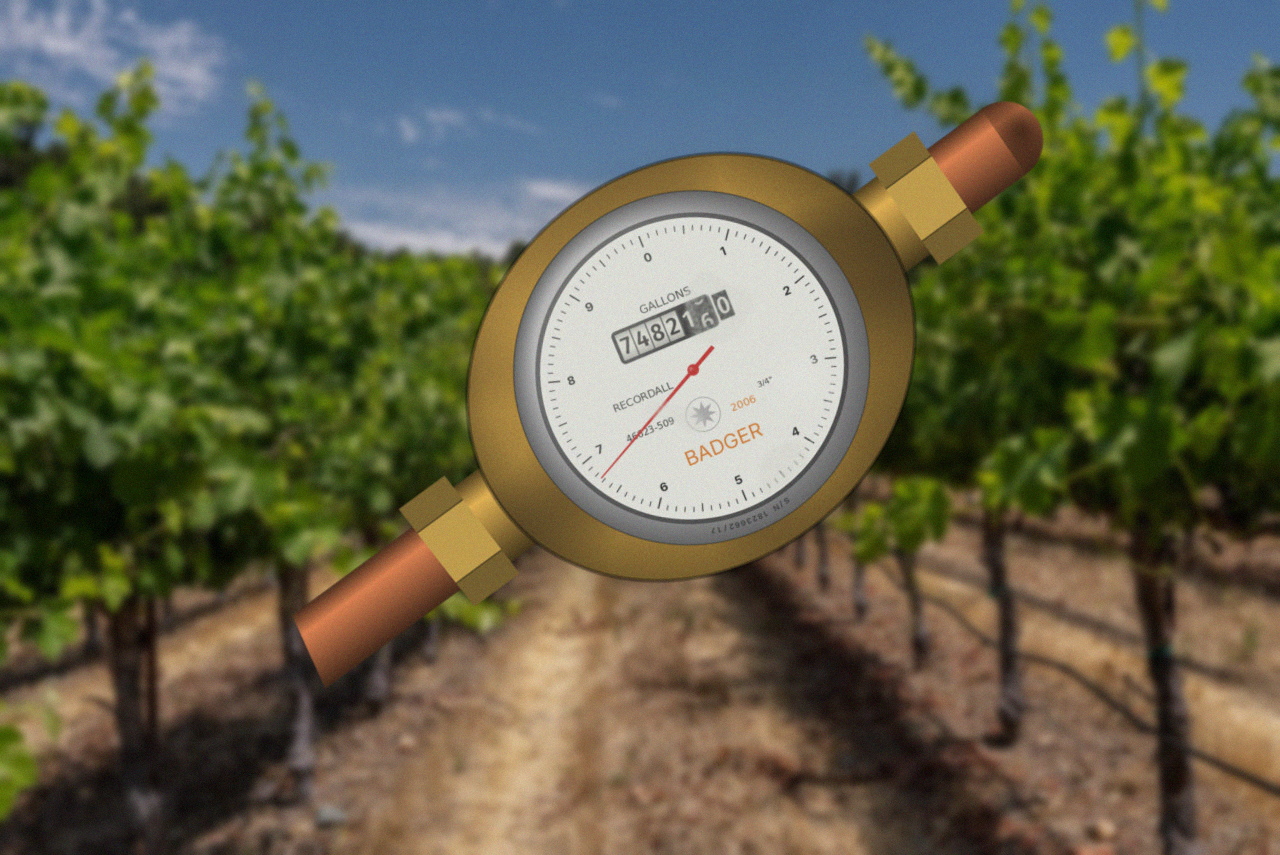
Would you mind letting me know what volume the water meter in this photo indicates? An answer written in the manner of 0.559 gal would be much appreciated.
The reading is 7482156.7 gal
